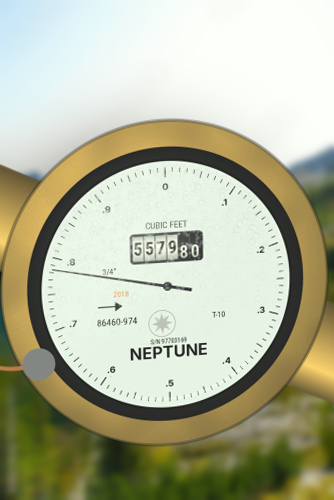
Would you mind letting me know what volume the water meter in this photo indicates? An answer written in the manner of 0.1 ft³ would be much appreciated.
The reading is 557979.78 ft³
